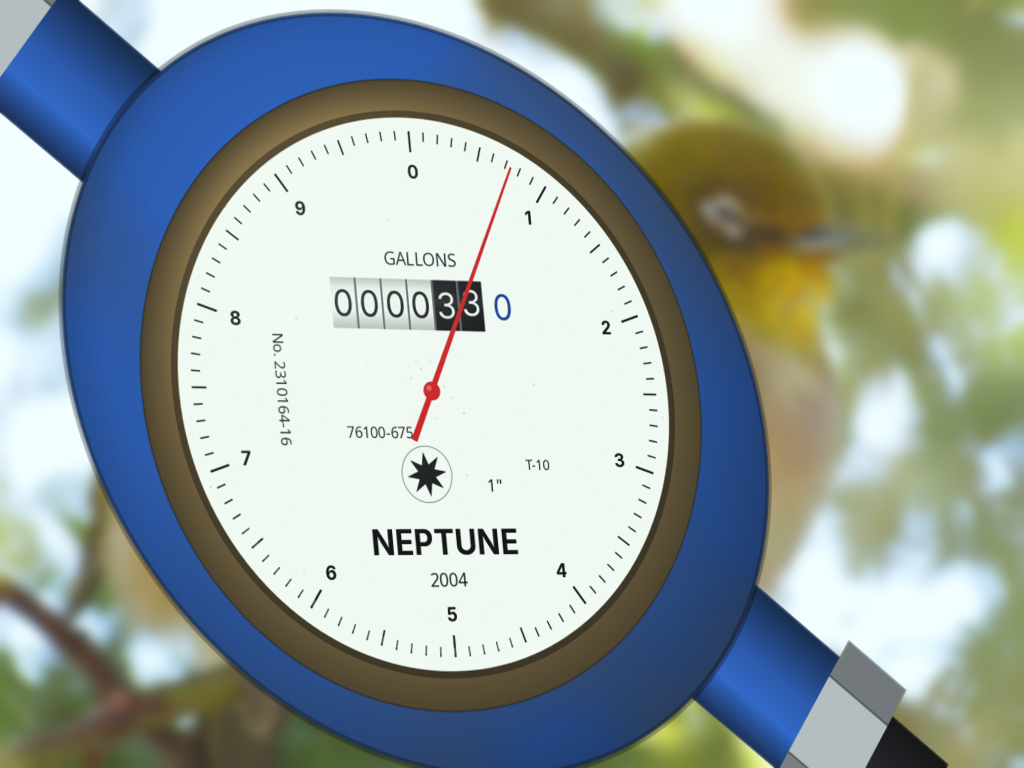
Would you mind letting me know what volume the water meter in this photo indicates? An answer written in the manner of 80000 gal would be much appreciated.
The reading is 330.7 gal
